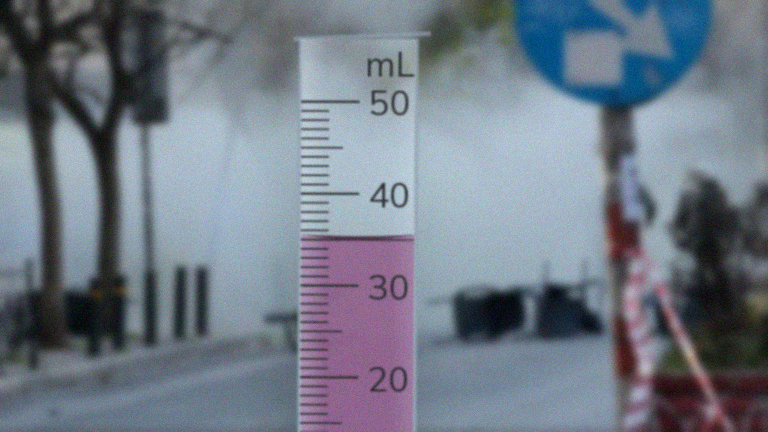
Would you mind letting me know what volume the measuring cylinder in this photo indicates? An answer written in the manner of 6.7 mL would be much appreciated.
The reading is 35 mL
